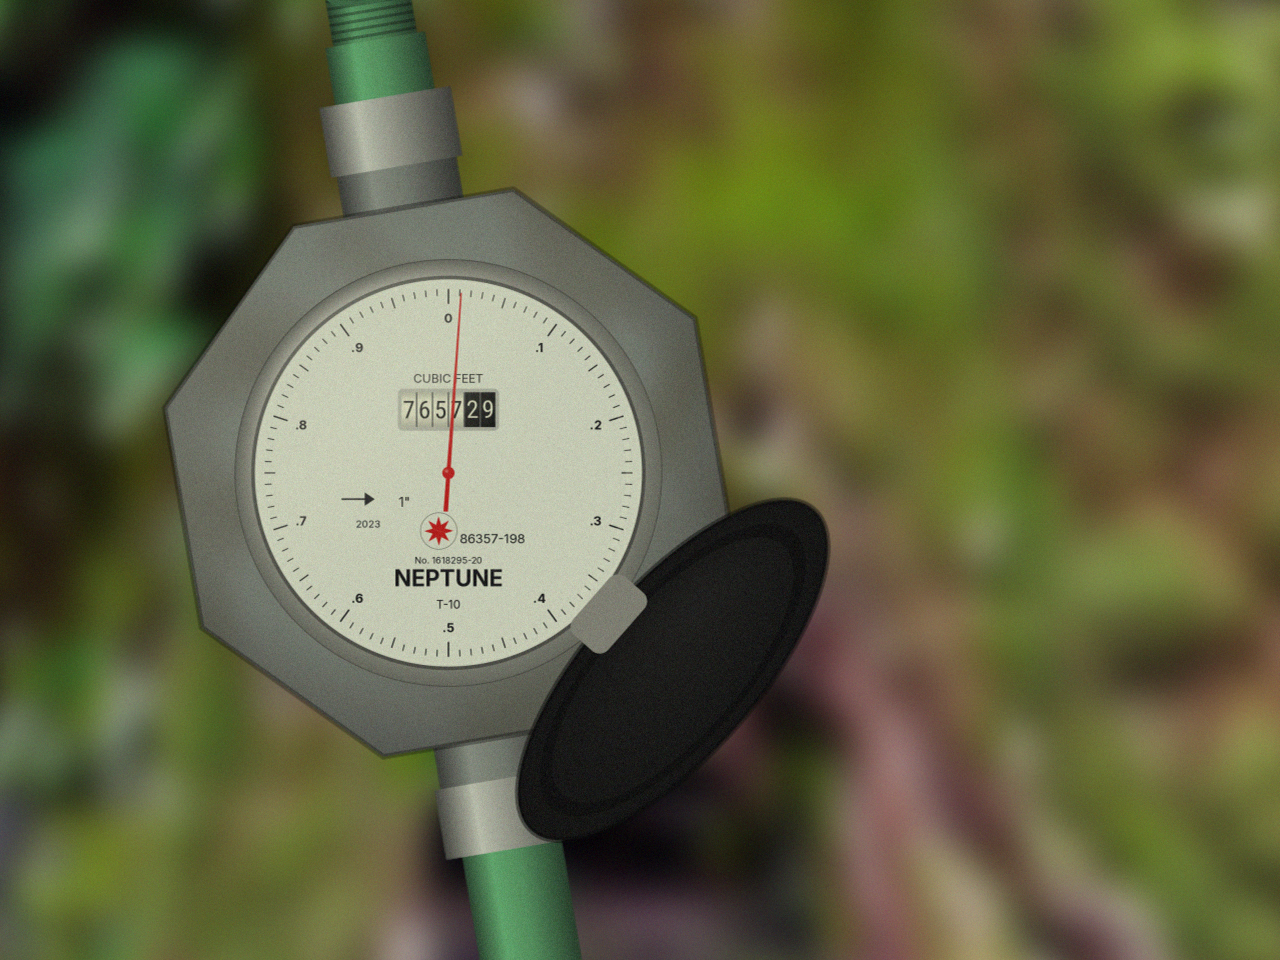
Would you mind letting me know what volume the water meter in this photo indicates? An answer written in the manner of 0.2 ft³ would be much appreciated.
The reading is 765729.01 ft³
